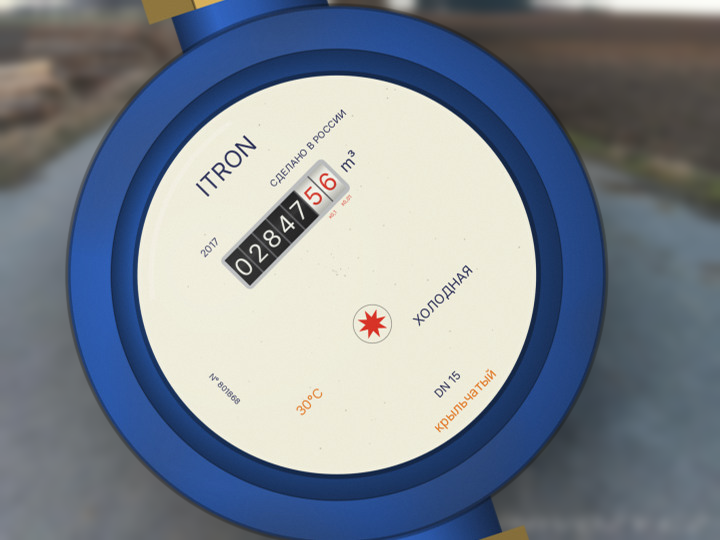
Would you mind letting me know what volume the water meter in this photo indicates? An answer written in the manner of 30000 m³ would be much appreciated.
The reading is 2847.56 m³
